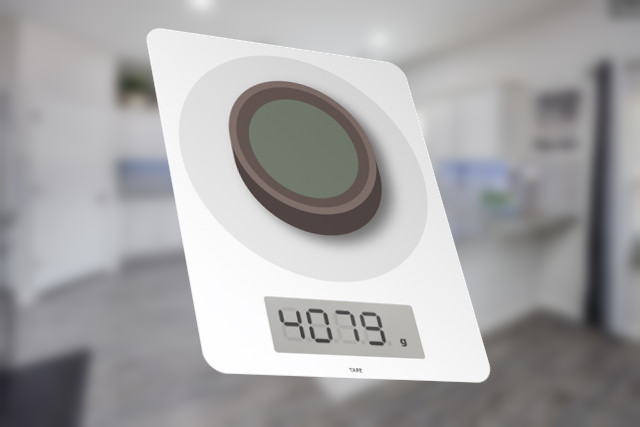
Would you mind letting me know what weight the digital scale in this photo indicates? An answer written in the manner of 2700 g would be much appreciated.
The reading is 4079 g
